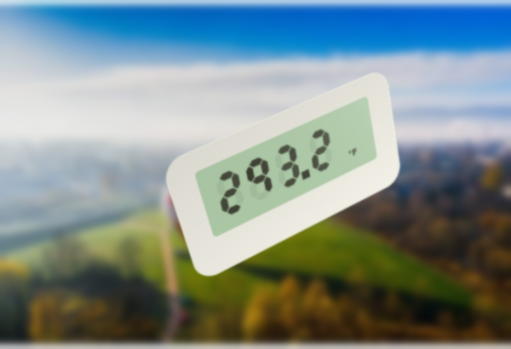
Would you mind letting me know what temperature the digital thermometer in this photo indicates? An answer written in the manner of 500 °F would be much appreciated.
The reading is 293.2 °F
